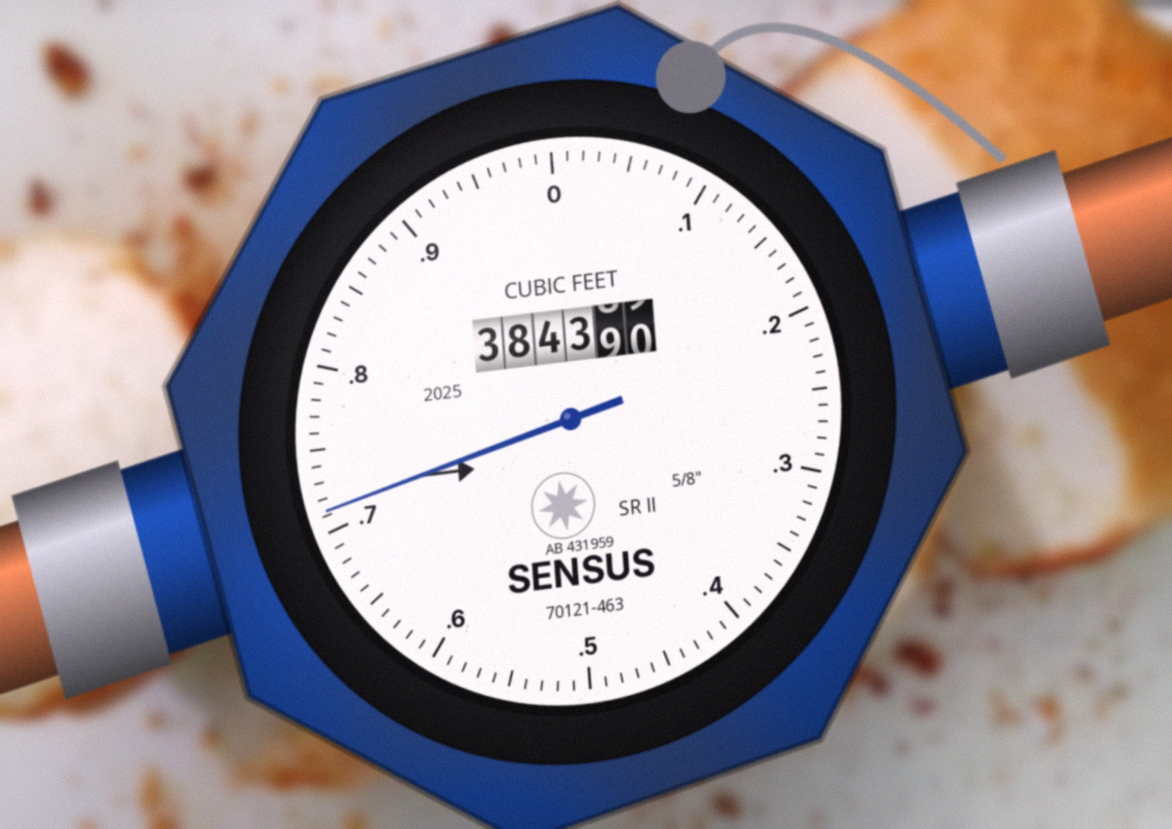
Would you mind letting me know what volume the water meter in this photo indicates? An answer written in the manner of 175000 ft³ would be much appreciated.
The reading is 384389.71 ft³
